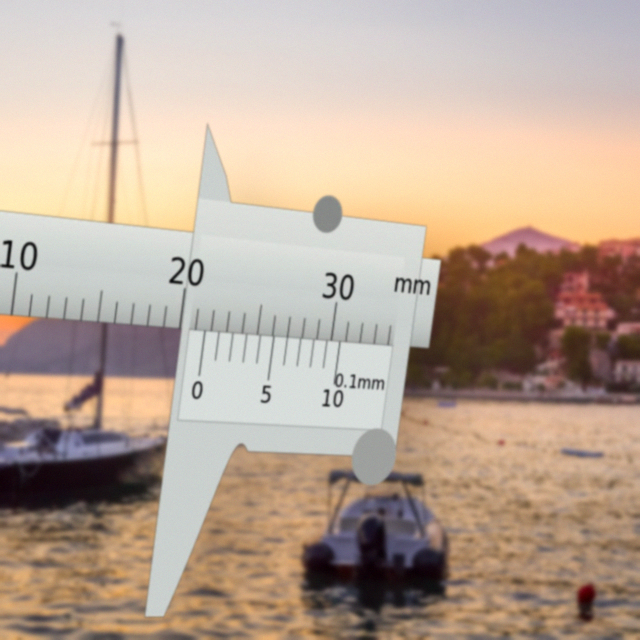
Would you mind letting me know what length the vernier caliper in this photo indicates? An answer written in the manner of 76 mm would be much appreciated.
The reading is 21.6 mm
